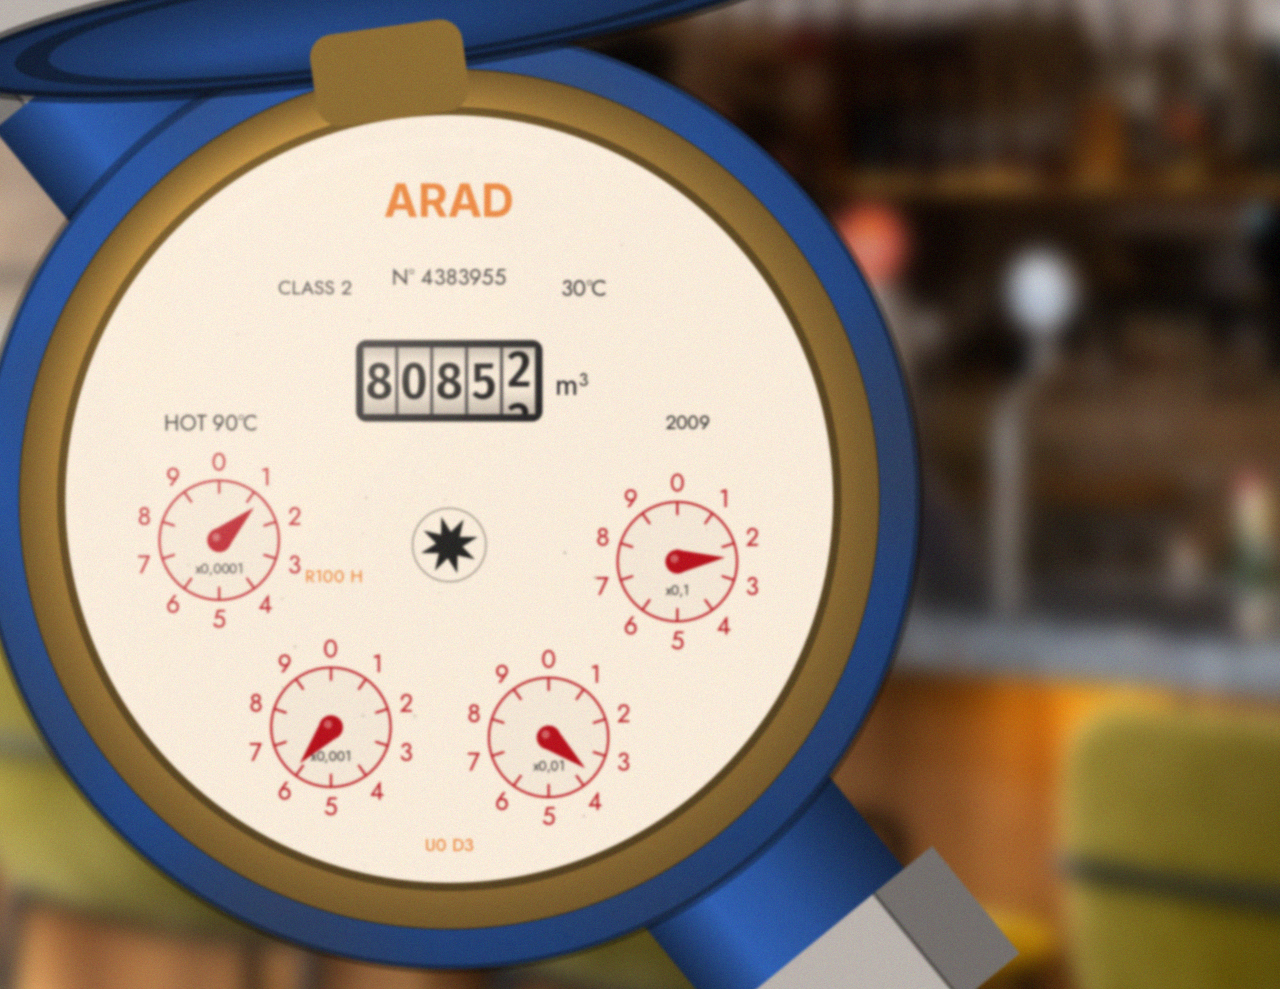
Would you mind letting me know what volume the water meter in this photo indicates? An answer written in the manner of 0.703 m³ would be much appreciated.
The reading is 80852.2361 m³
